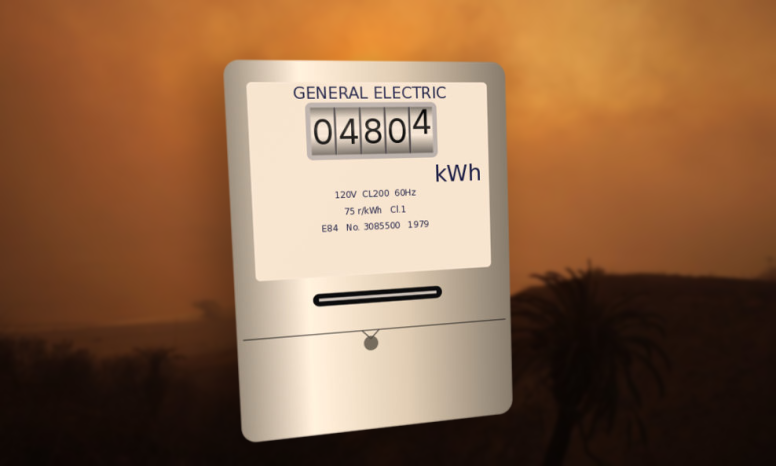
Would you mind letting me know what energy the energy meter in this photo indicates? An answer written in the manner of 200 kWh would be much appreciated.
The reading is 4804 kWh
